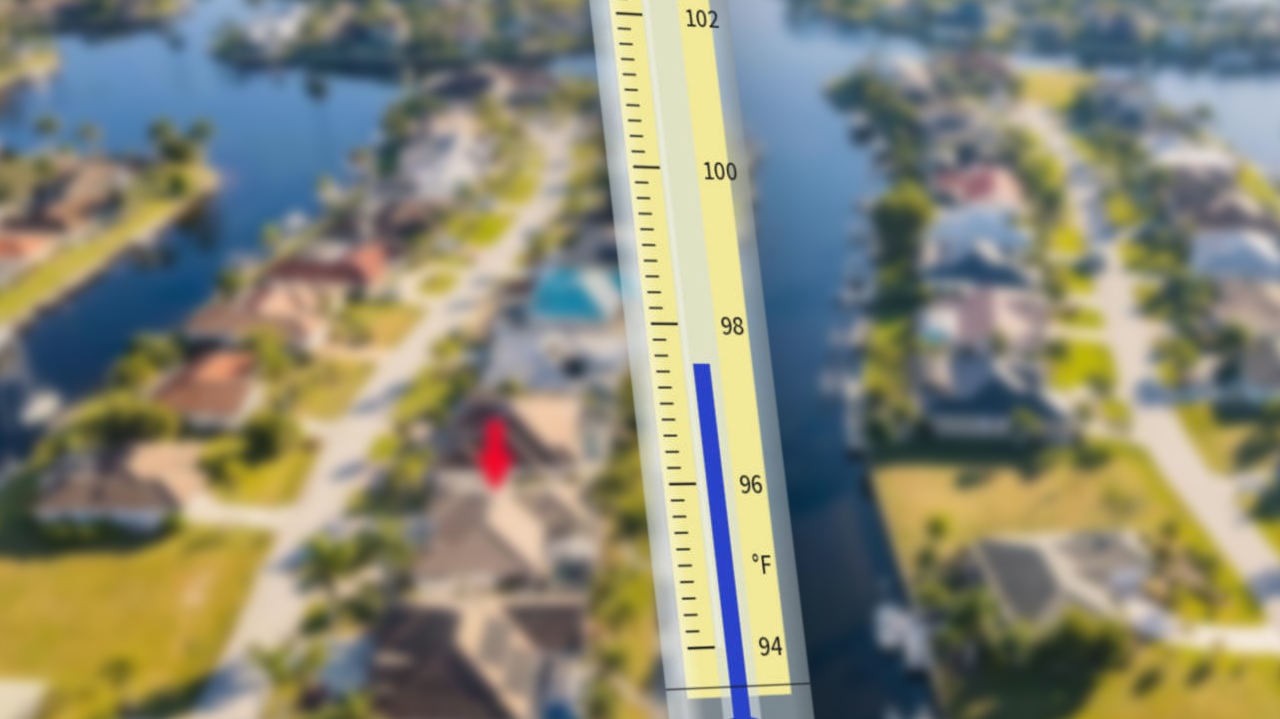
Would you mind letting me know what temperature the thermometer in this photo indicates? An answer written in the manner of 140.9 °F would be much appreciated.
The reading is 97.5 °F
